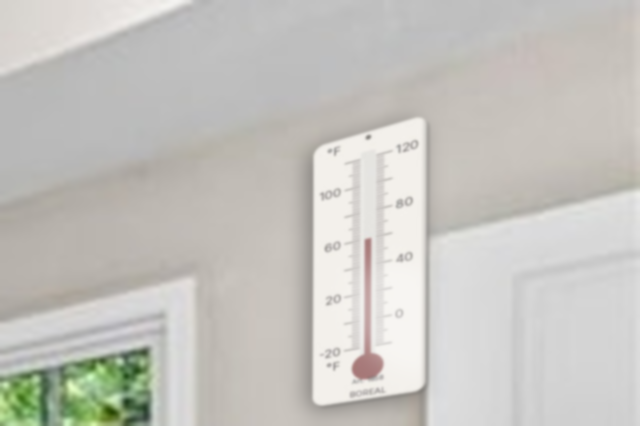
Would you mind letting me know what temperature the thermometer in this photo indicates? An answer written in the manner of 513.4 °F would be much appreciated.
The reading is 60 °F
